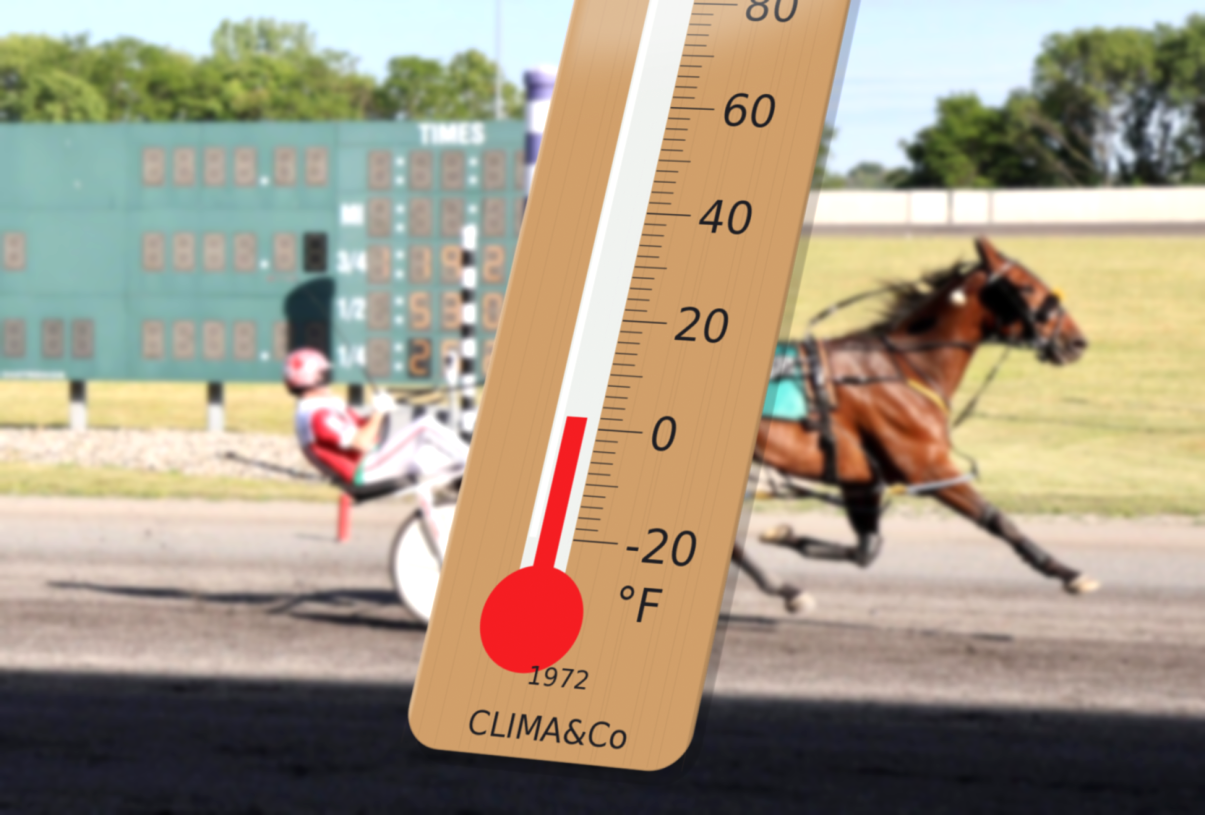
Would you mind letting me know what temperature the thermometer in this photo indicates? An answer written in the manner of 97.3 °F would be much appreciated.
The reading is 2 °F
